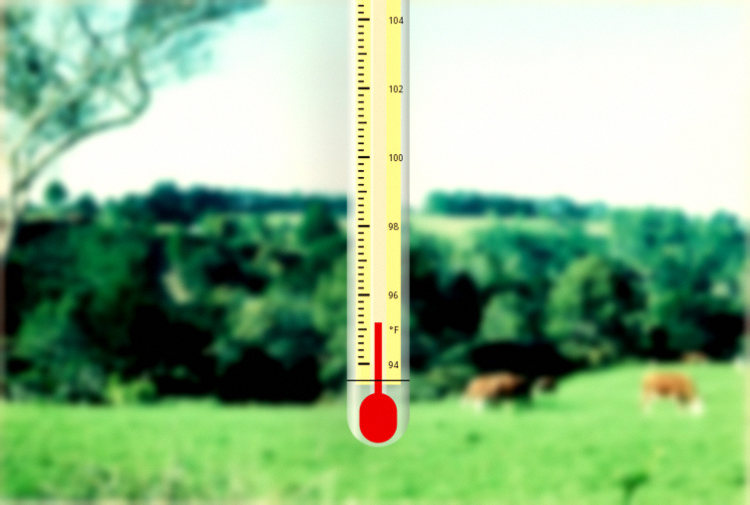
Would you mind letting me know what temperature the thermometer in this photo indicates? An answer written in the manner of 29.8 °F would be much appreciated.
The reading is 95.2 °F
